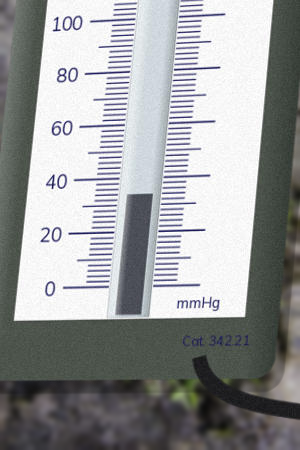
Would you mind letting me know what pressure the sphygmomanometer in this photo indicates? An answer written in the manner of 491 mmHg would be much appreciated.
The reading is 34 mmHg
